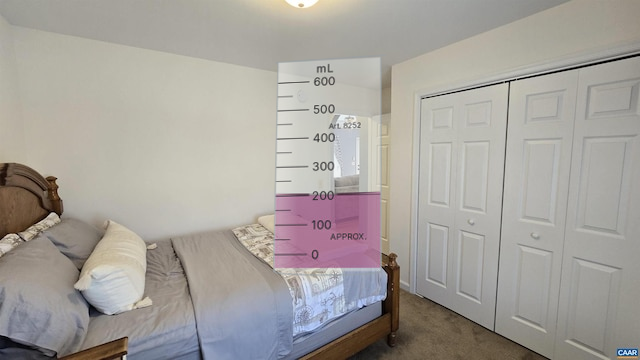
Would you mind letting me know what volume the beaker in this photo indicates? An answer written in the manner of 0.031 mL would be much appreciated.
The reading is 200 mL
